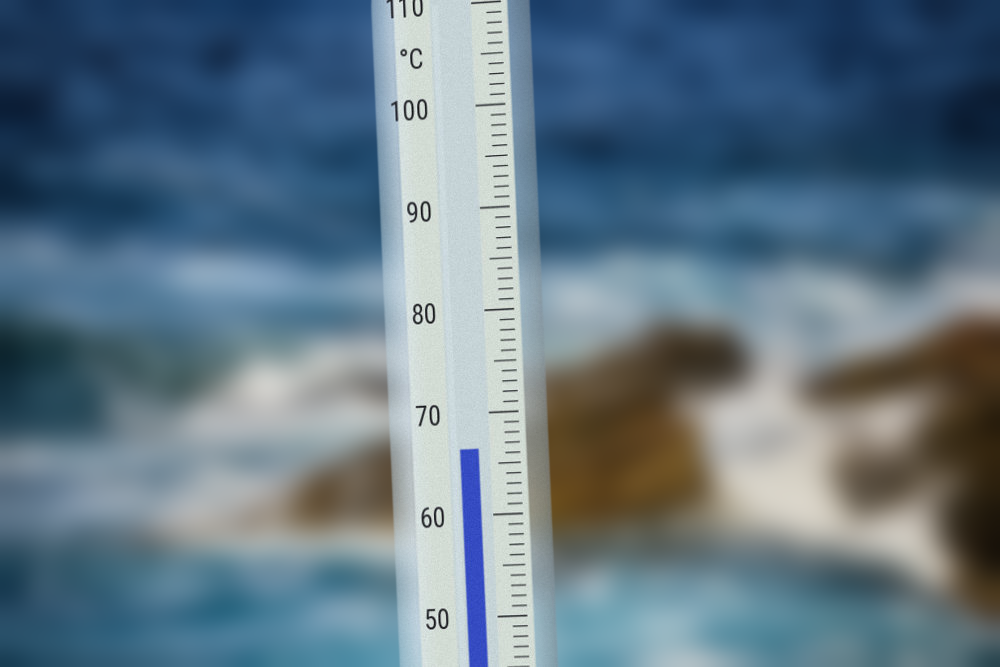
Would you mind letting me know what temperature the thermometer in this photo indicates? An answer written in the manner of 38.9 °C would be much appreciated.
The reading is 66.5 °C
